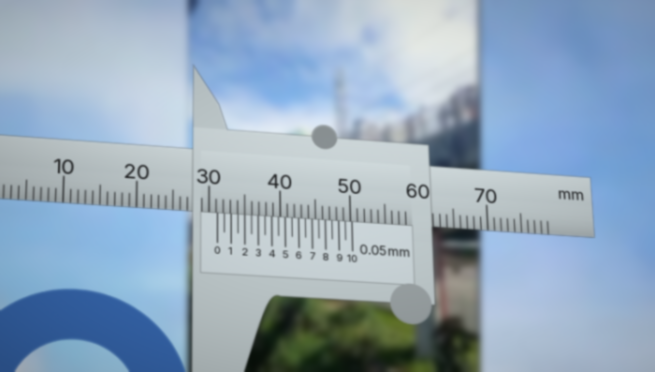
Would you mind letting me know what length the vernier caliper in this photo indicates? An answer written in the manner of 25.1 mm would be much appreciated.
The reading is 31.2 mm
